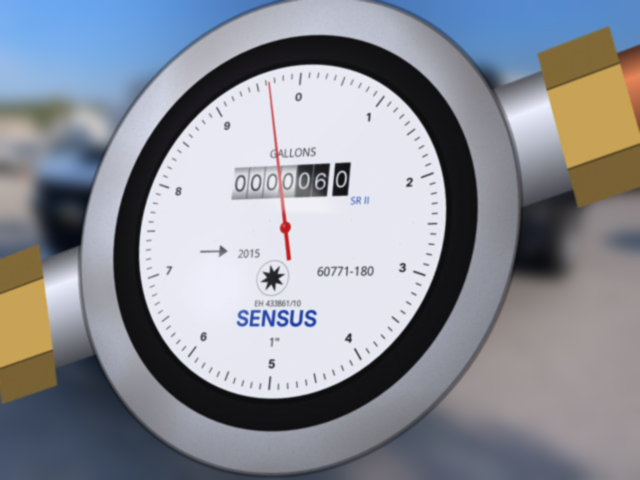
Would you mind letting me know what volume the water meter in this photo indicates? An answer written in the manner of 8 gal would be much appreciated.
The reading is 59.6 gal
